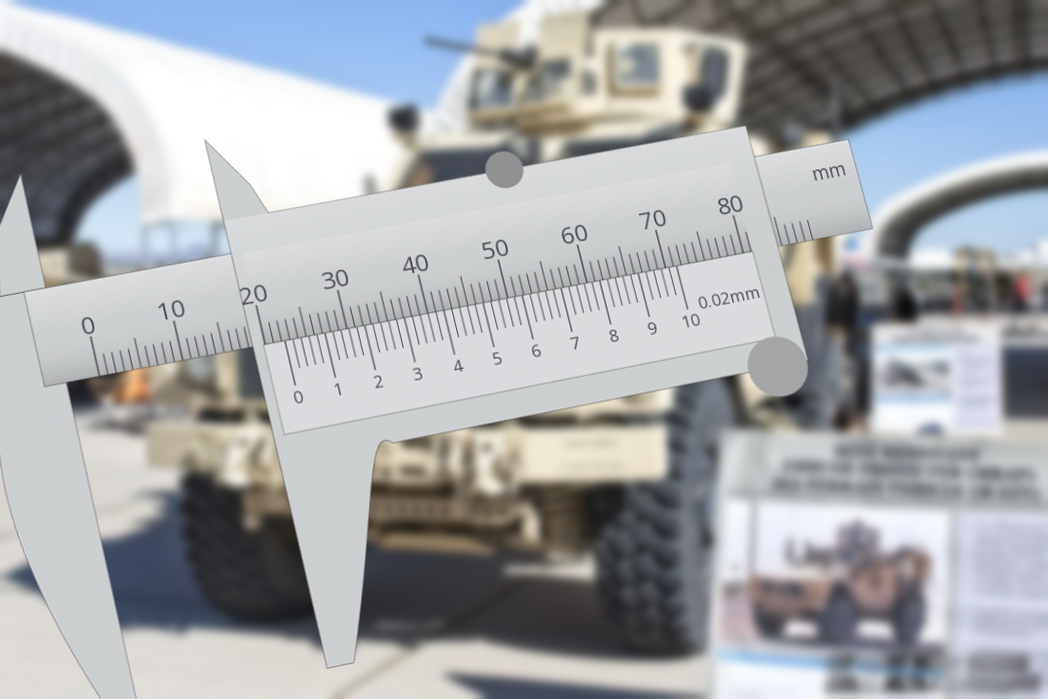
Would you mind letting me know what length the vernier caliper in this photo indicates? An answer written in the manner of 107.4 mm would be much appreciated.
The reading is 22.4 mm
